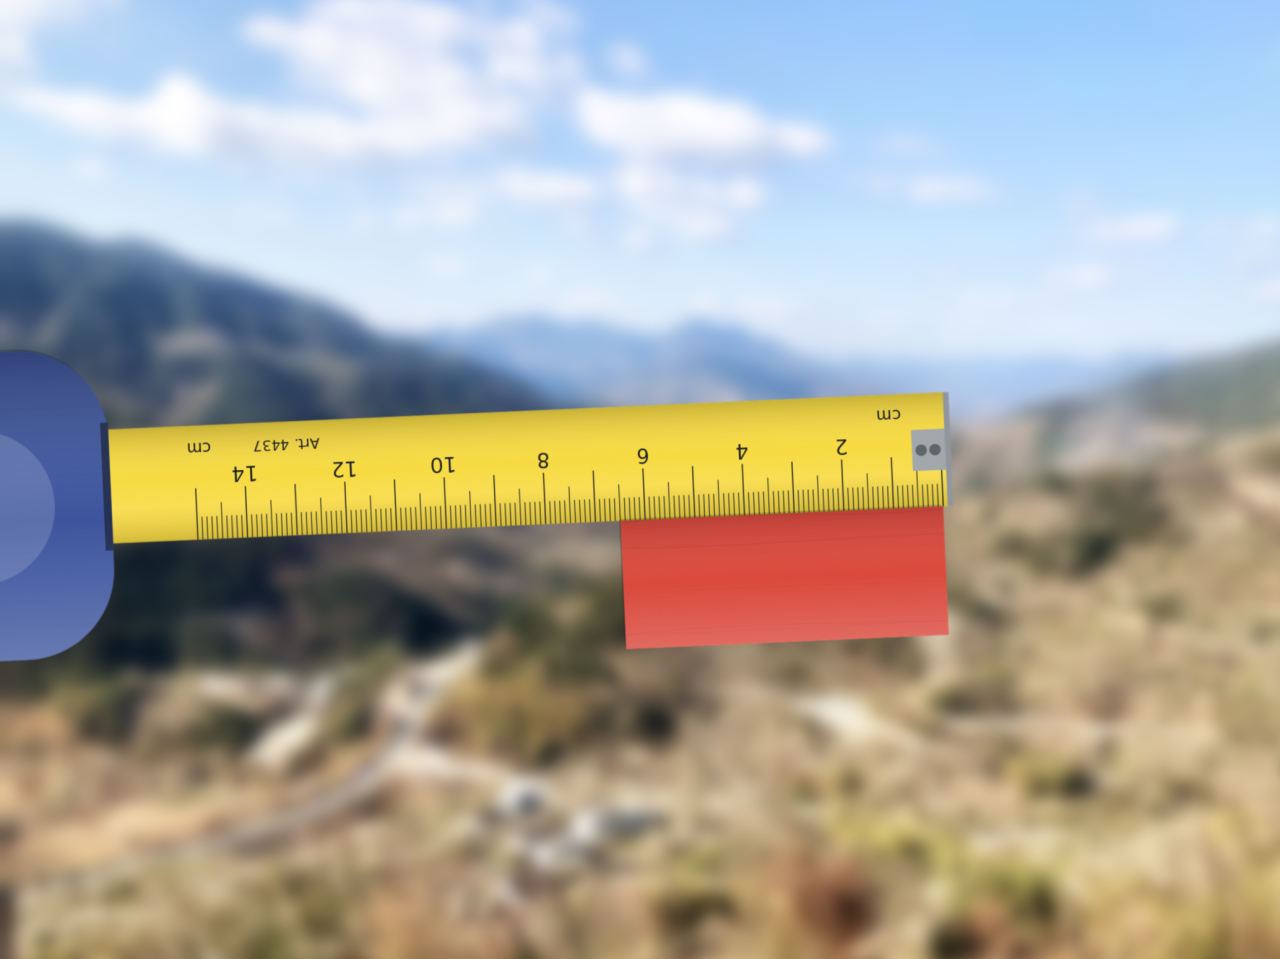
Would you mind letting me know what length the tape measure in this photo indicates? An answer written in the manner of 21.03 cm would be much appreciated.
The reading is 6.5 cm
